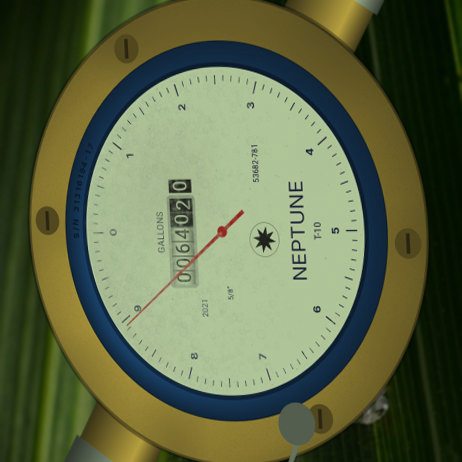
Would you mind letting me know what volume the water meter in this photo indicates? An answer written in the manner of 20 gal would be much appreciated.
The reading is 64018.9 gal
